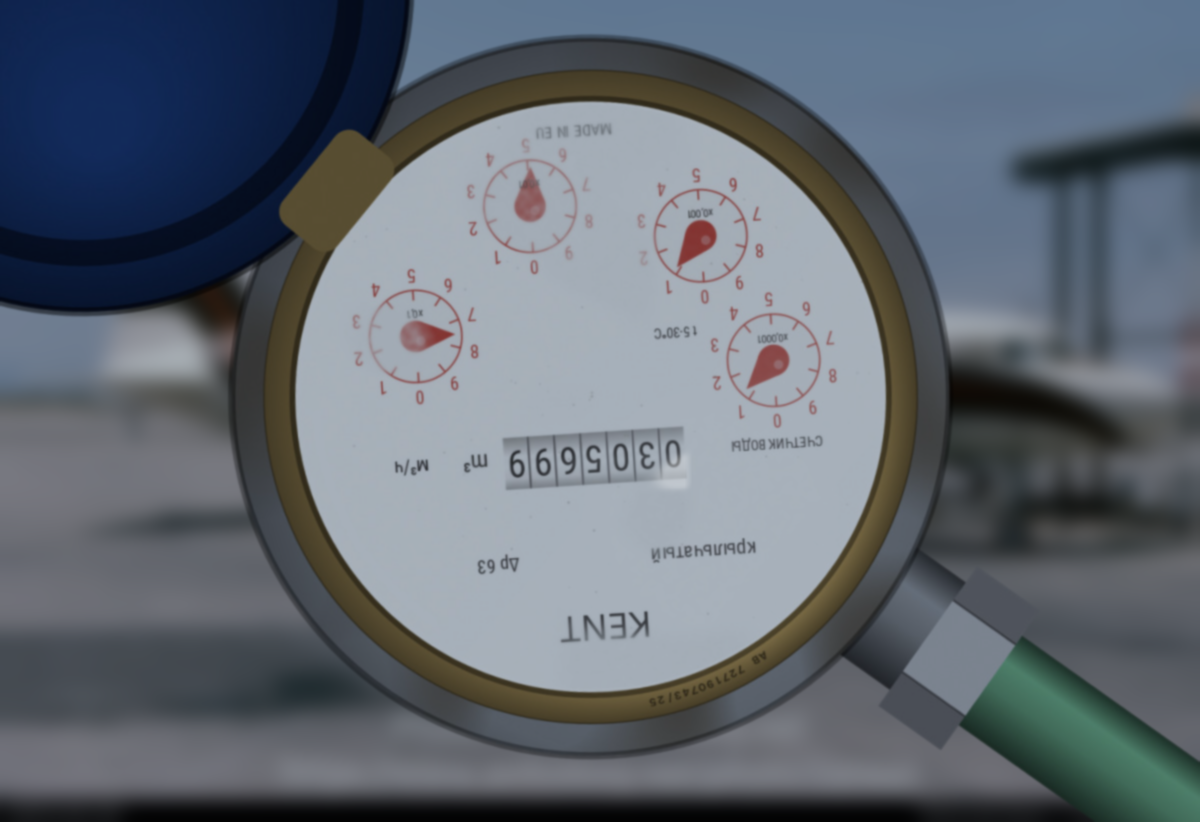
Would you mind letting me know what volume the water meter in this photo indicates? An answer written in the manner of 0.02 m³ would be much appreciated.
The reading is 305699.7511 m³
